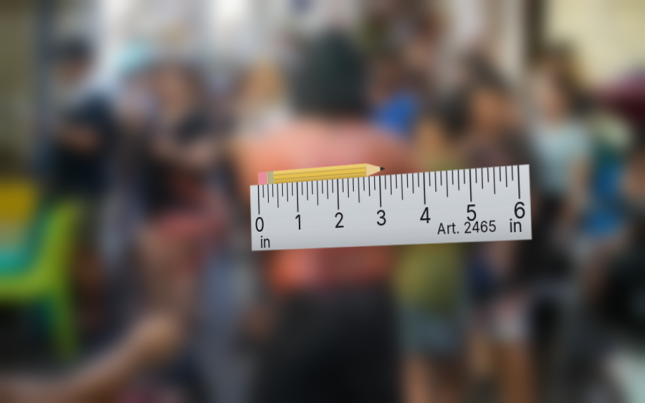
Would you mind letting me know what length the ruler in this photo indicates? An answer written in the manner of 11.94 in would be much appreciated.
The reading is 3.125 in
